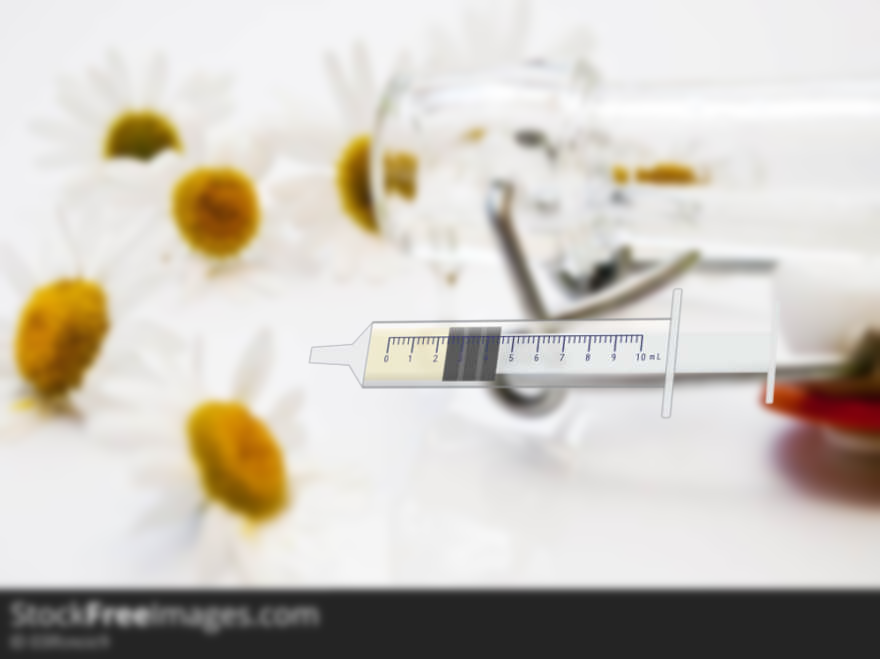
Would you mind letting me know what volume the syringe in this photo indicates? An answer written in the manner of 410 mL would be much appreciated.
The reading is 2.4 mL
